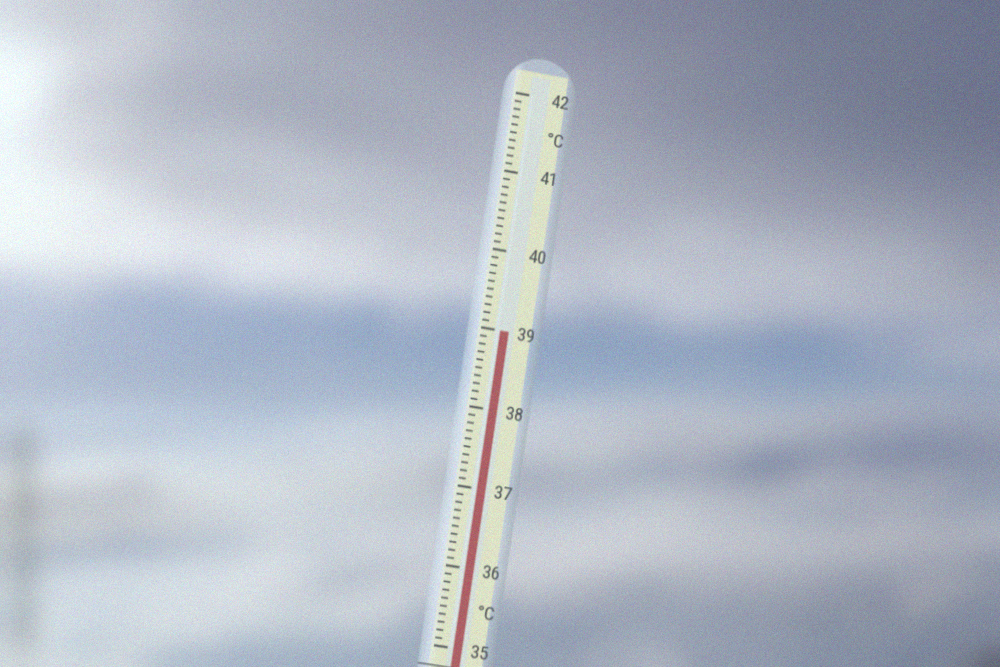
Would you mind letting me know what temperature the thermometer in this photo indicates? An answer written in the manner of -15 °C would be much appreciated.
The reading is 39 °C
